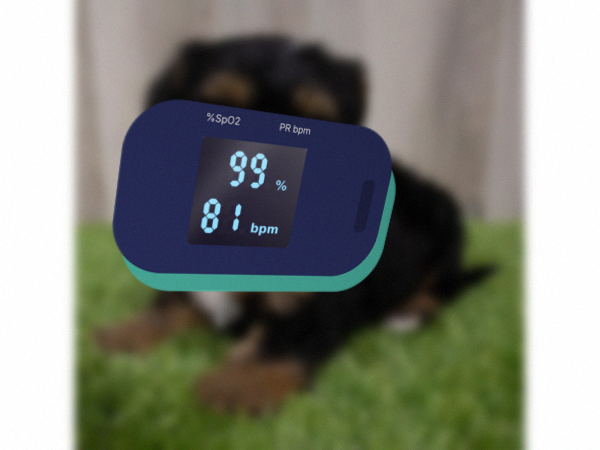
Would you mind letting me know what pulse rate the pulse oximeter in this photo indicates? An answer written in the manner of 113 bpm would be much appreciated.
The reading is 81 bpm
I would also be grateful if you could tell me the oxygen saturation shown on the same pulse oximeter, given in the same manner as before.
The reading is 99 %
